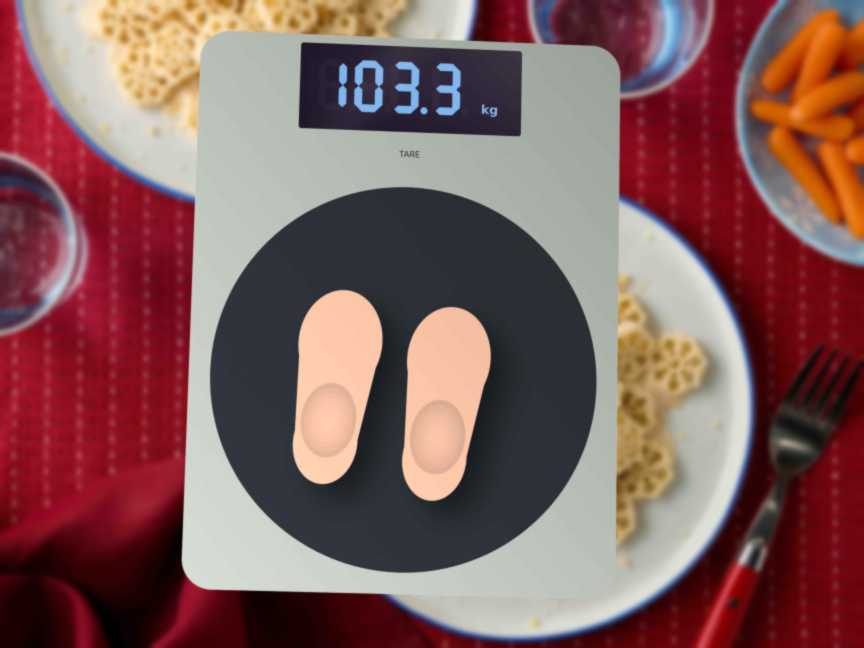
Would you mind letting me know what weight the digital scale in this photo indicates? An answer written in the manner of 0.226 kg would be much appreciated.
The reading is 103.3 kg
